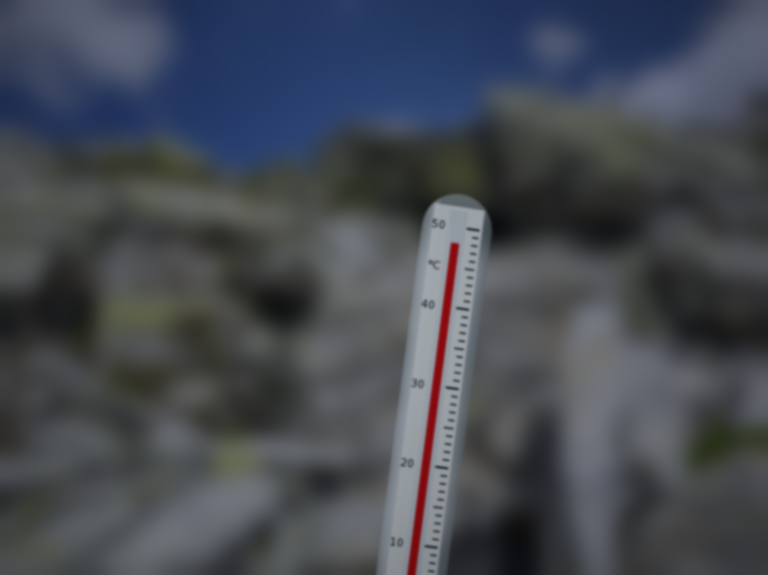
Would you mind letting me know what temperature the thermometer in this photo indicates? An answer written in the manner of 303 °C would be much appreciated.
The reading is 48 °C
